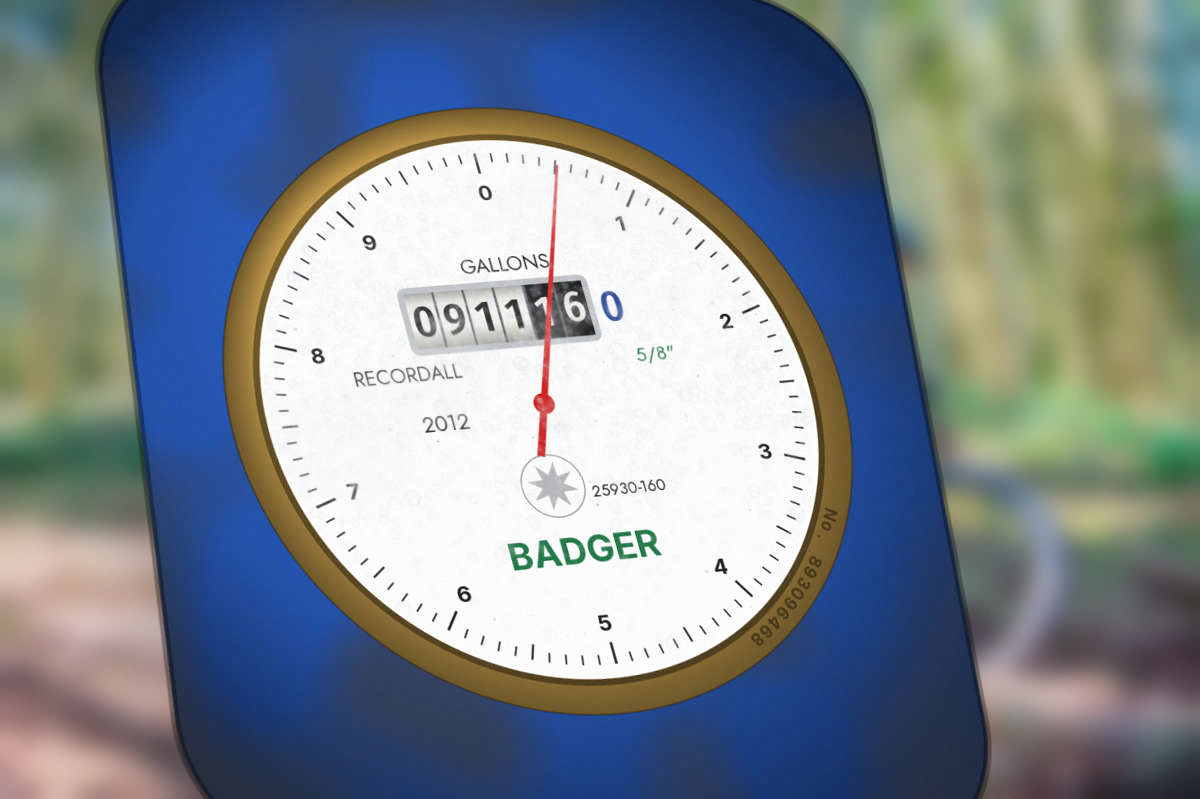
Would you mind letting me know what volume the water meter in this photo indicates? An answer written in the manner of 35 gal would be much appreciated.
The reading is 911160.5 gal
